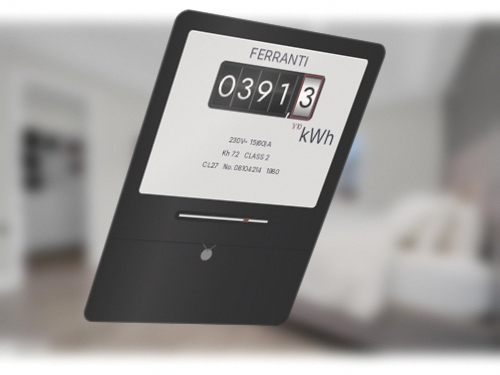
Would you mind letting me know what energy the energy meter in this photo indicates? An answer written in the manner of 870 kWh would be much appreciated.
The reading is 391.3 kWh
